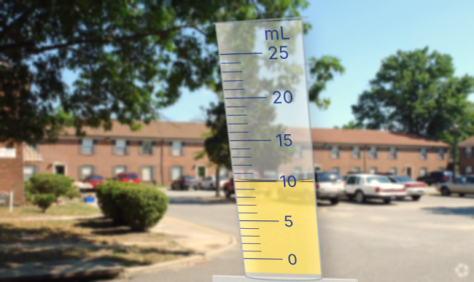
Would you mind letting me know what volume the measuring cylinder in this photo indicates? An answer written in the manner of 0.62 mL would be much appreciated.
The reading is 10 mL
